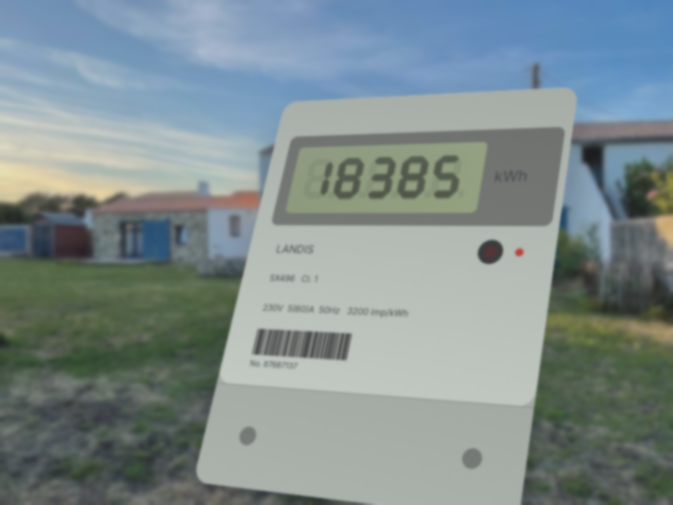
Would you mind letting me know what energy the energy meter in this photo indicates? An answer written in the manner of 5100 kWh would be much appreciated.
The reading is 18385 kWh
